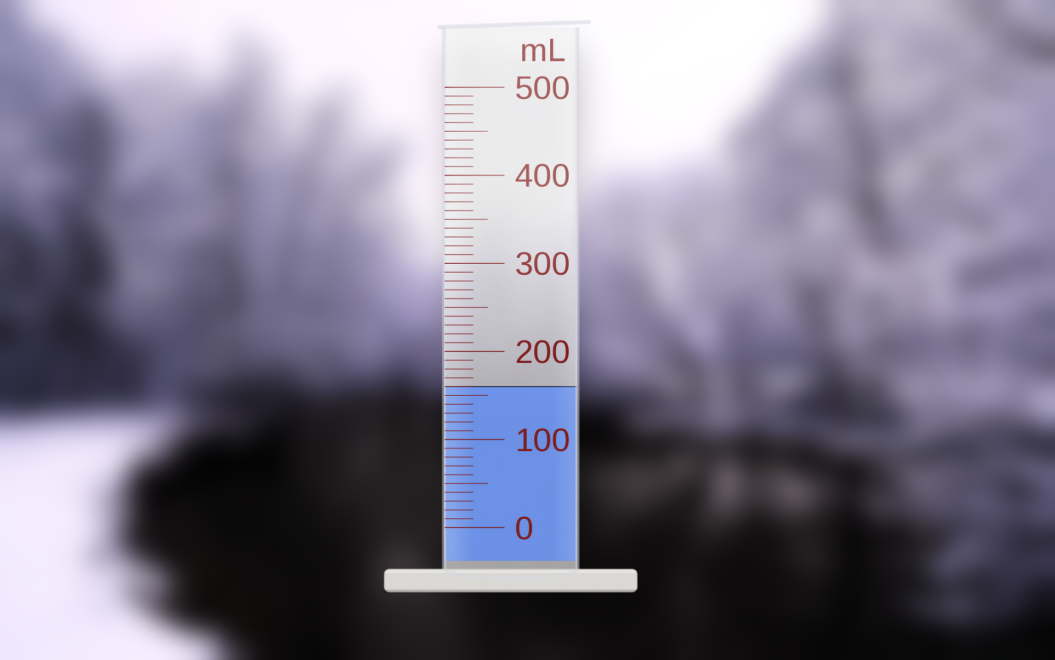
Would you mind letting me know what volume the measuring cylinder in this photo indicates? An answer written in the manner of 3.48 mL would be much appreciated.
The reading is 160 mL
